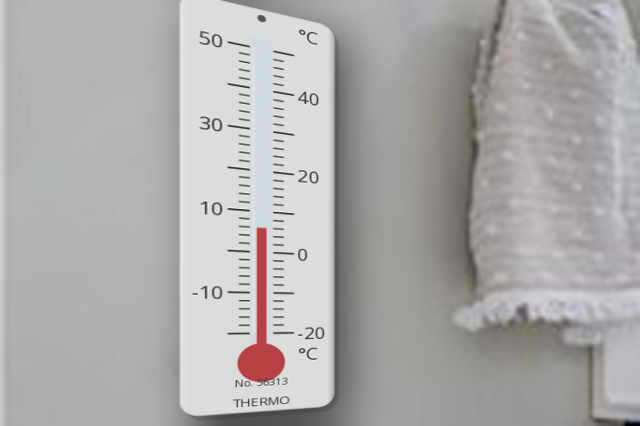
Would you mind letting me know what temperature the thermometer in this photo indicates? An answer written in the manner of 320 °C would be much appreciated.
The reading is 6 °C
